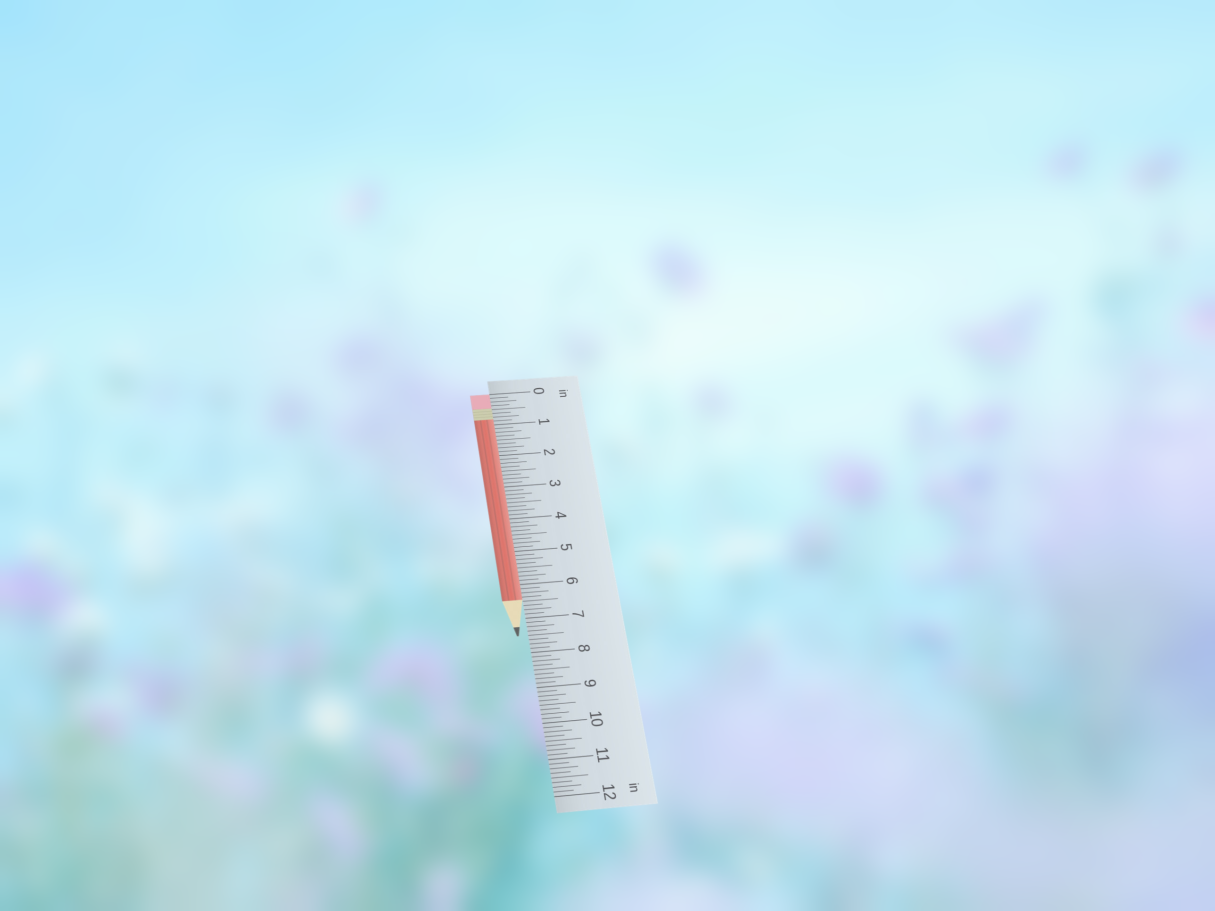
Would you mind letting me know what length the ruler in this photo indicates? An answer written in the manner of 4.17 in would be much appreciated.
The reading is 7.5 in
